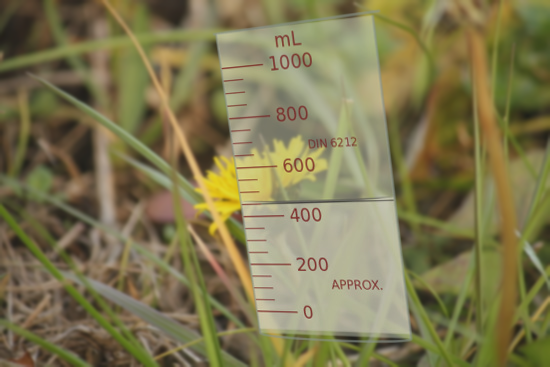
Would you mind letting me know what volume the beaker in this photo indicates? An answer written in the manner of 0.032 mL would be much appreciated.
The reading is 450 mL
